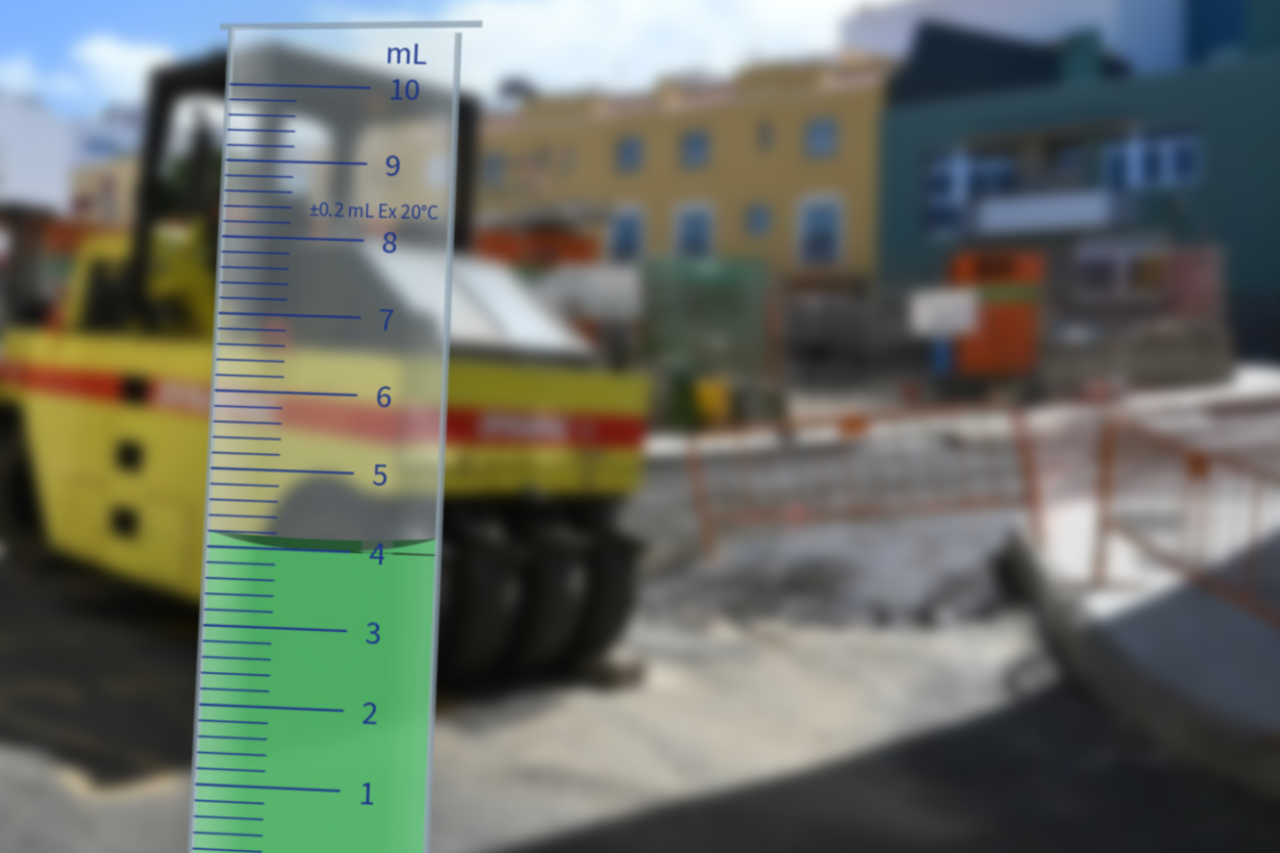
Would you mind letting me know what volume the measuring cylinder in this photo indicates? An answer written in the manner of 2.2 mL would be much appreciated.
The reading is 4 mL
